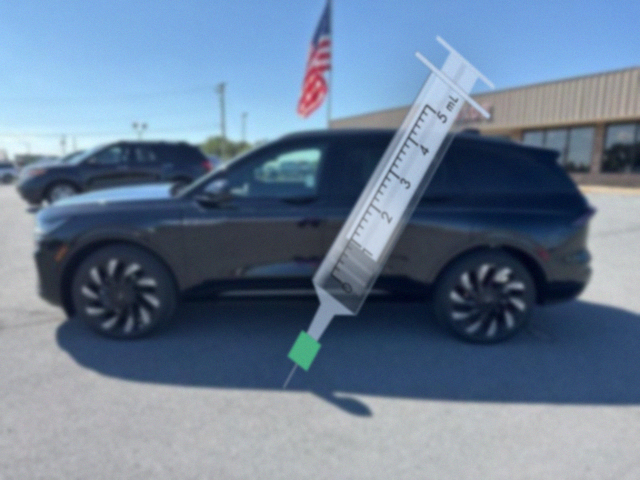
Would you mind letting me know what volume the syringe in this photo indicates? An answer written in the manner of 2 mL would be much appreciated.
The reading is 0 mL
